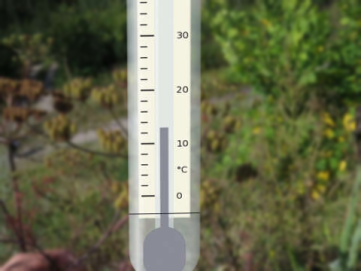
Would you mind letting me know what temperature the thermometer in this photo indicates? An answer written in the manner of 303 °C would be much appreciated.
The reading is 13 °C
